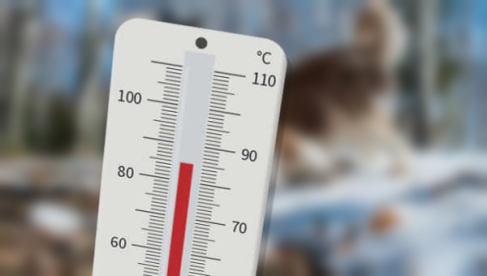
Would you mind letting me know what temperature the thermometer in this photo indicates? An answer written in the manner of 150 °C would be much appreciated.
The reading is 85 °C
